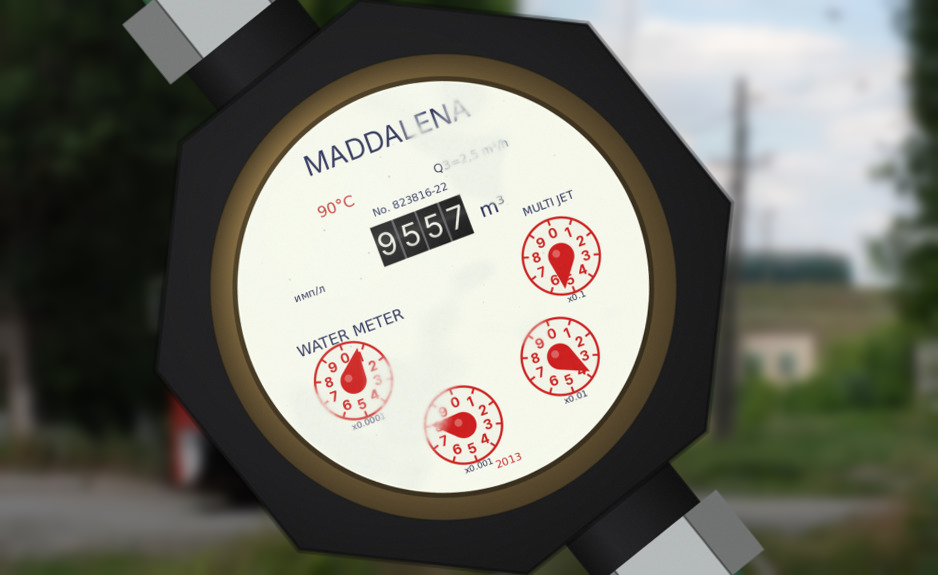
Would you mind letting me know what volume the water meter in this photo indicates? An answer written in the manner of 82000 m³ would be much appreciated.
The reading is 9557.5380 m³
